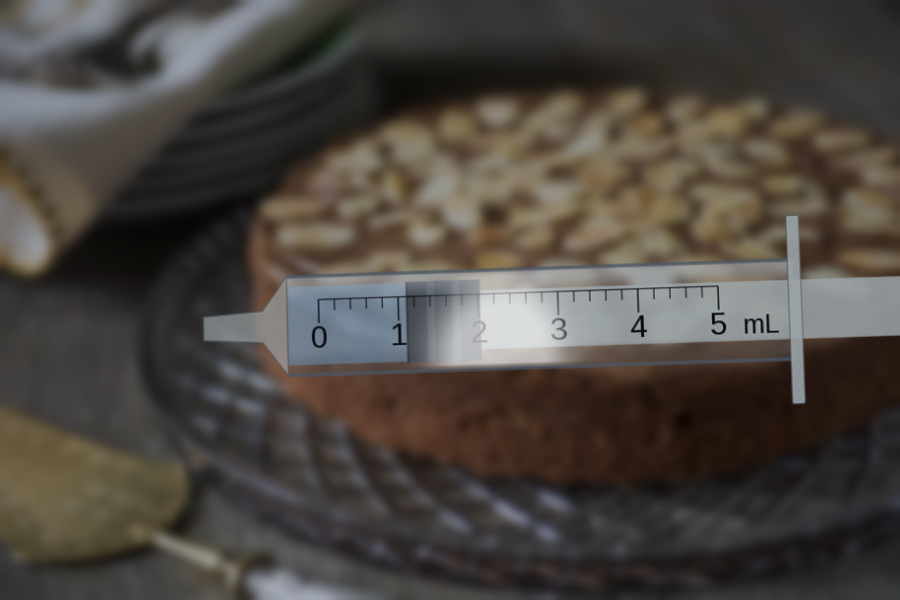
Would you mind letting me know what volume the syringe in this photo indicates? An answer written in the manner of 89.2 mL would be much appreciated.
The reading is 1.1 mL
